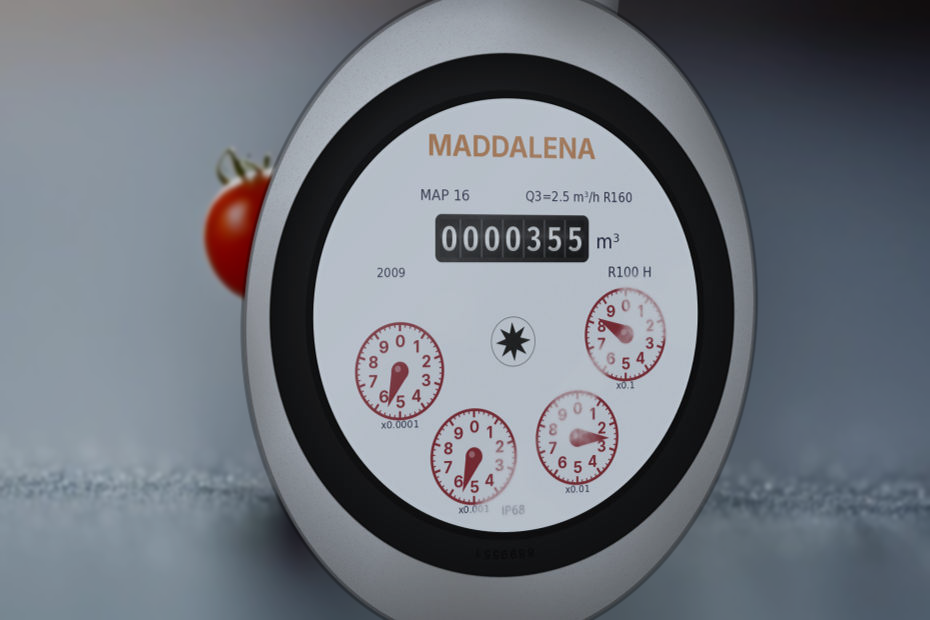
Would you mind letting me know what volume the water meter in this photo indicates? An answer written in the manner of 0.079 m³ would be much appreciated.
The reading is 355.8255 m³
